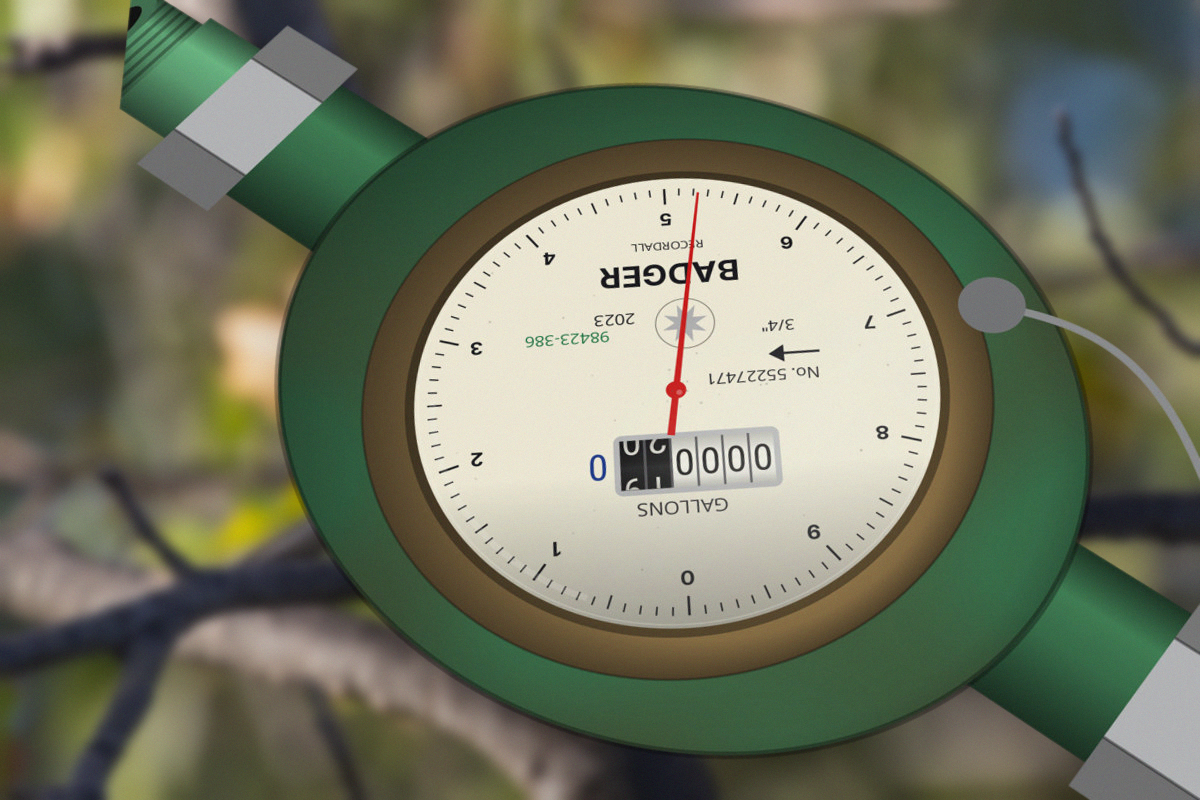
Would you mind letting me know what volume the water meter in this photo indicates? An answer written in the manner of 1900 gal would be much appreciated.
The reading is 195.2 gal
